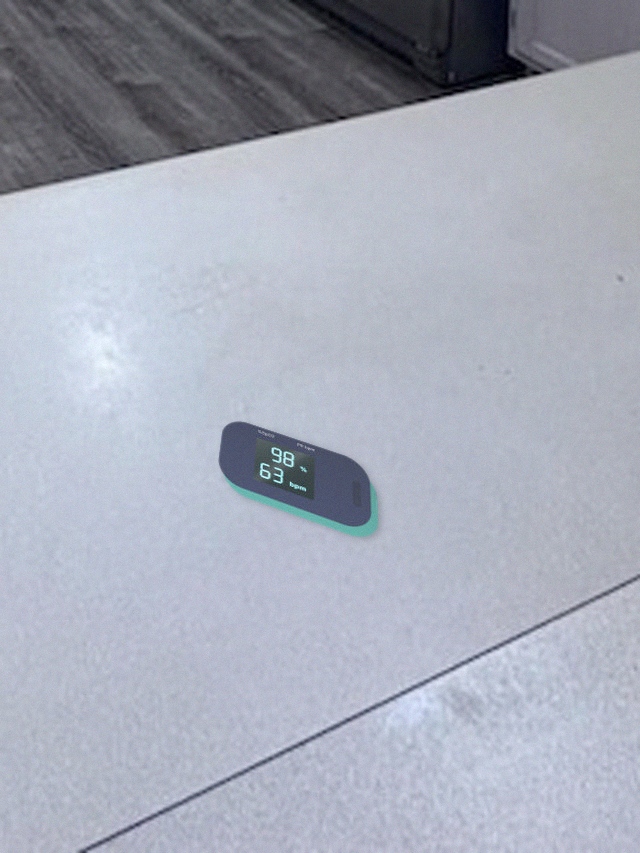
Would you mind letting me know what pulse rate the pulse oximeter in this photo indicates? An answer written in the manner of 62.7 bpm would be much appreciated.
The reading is 63 bpm
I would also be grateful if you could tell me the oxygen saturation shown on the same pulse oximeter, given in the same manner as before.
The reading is 98 %
